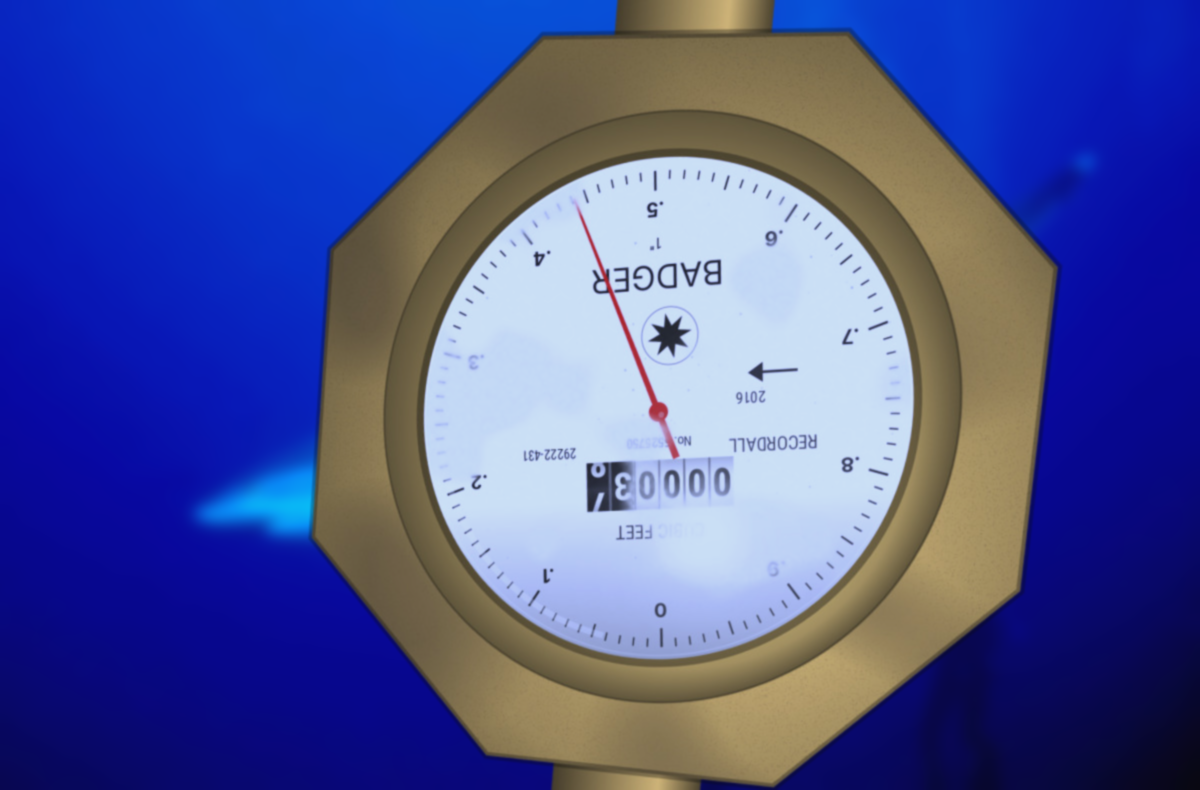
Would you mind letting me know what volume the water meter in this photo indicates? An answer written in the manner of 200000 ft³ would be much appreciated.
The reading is 37.44 ft³
